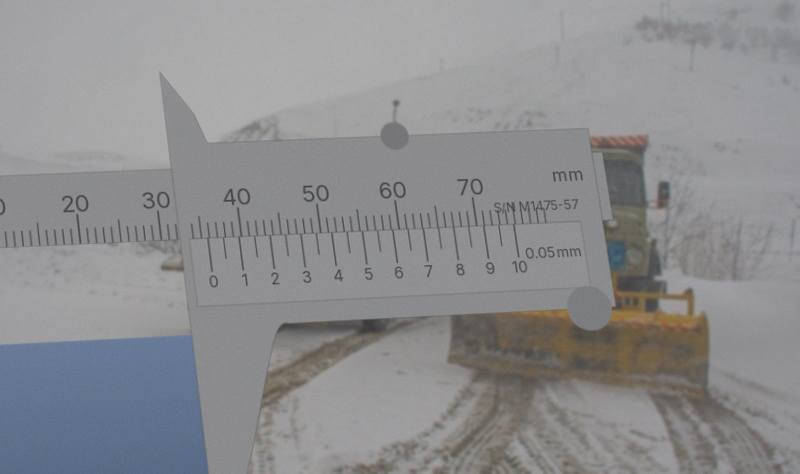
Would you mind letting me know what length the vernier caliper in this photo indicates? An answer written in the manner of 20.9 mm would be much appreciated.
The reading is 35.8 mm
